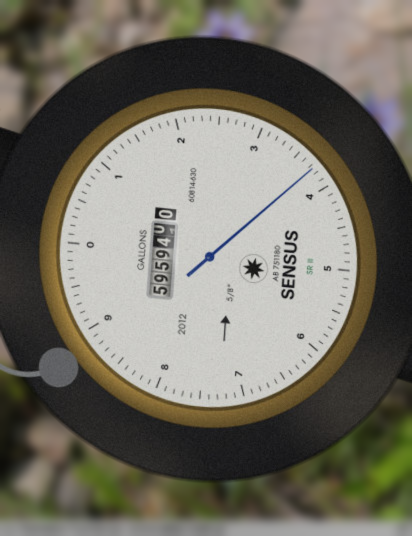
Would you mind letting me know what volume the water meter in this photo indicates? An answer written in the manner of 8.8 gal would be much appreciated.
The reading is 5959403.7 gal
